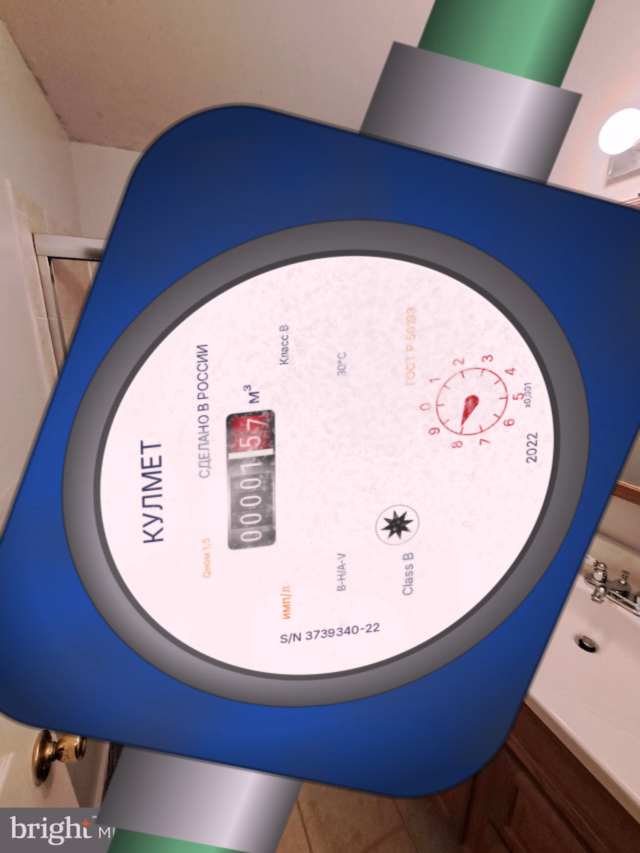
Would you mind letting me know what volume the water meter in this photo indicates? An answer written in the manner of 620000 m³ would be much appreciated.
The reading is 1.568 m³
